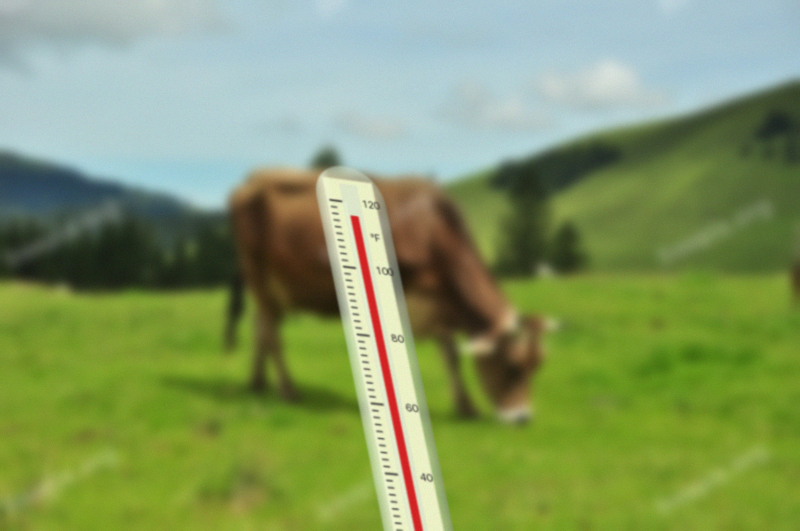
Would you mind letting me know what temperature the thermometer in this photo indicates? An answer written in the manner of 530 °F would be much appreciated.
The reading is 116 °F
